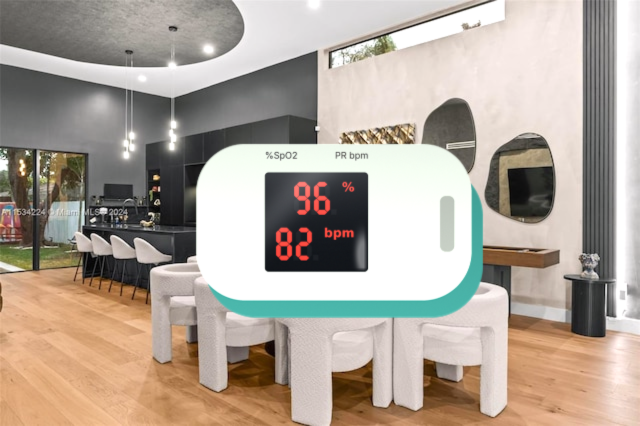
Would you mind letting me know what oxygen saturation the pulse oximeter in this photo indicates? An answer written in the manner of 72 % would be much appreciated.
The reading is 96 %
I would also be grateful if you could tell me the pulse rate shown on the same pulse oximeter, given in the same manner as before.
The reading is 82 bpm
